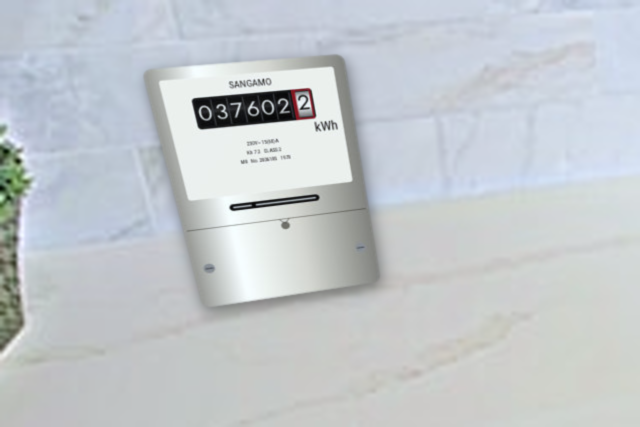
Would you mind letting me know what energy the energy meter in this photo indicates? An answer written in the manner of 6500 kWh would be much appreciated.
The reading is 37602.2 kWh
